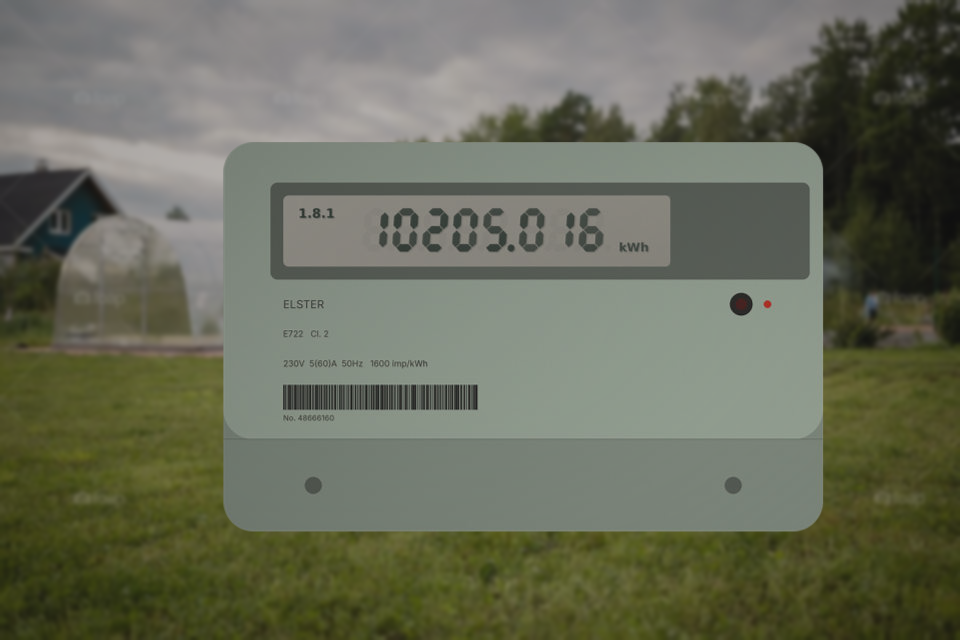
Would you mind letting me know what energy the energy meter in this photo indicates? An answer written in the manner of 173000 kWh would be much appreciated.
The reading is 10205.016 kWh
